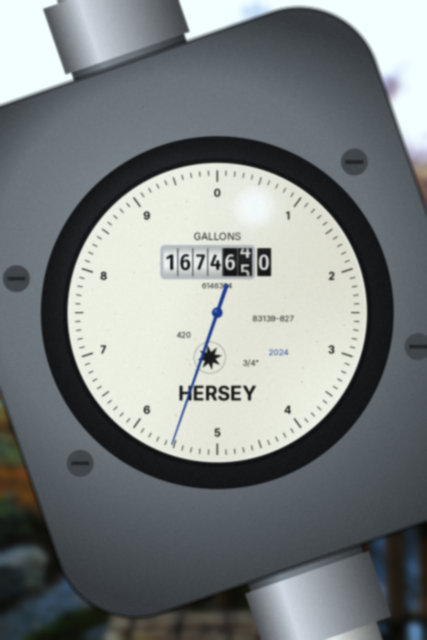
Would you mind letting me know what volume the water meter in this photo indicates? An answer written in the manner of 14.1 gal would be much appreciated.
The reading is 1674645.5 gal
